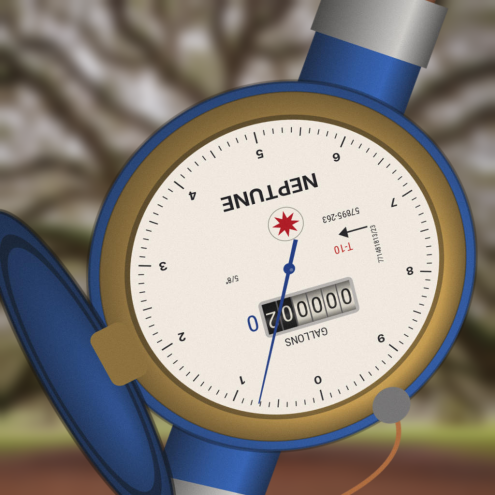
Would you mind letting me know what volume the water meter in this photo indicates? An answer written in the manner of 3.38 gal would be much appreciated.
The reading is 20.7 gal
